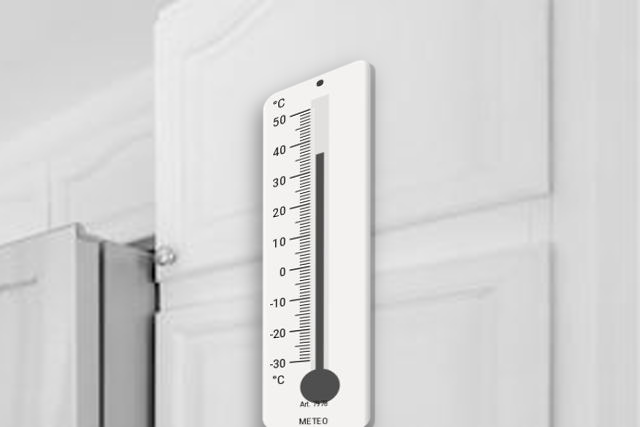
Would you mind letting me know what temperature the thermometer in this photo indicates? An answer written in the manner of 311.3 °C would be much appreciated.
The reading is 35 °C
